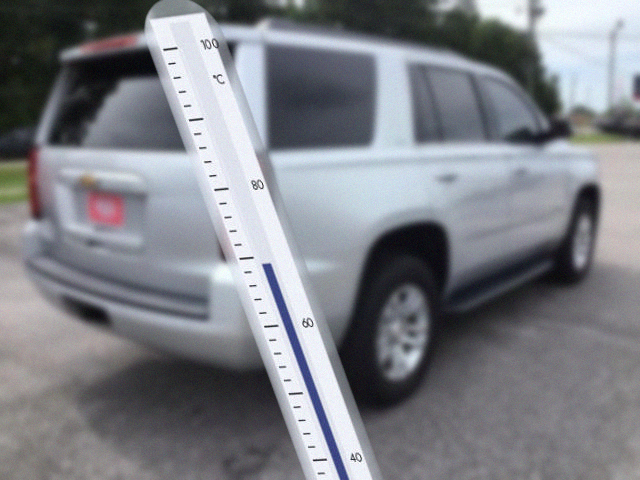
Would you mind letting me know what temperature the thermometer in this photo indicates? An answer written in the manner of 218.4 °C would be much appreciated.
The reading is 69 °C
